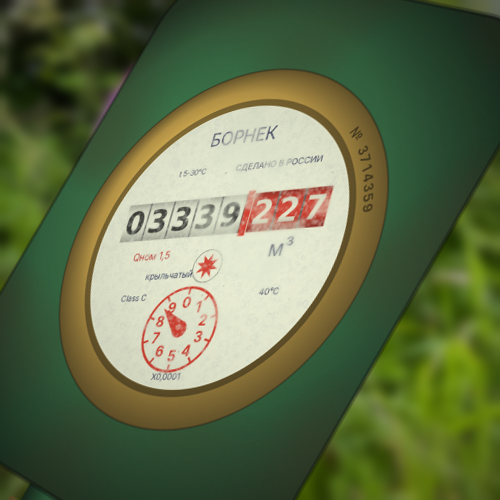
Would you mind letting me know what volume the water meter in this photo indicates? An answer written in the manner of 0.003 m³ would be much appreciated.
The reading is 3339.2278 m³
